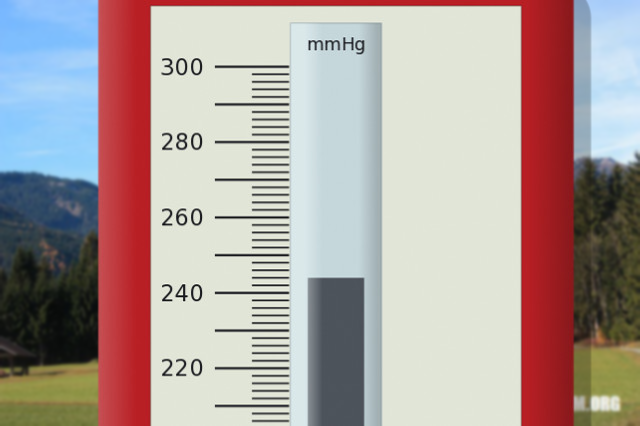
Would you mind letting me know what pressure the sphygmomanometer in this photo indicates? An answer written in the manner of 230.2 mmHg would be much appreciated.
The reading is 244 mmHg
